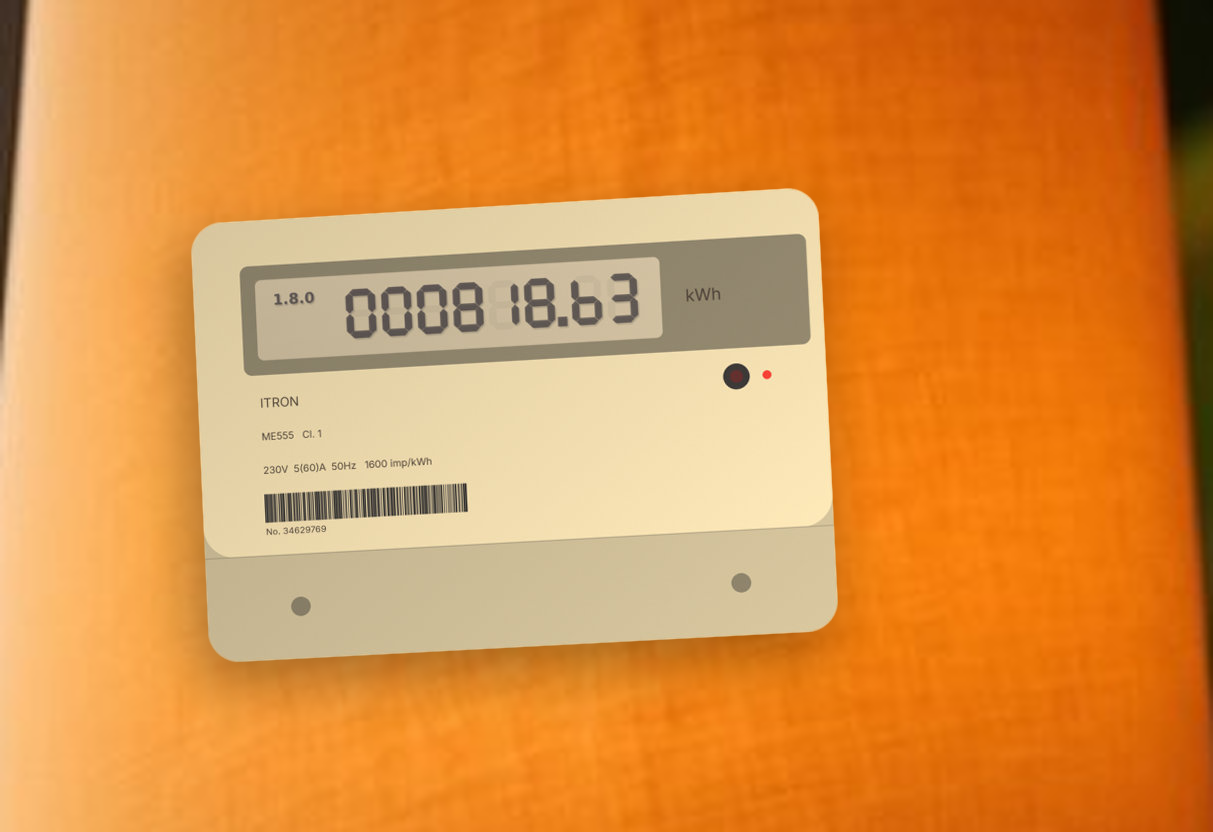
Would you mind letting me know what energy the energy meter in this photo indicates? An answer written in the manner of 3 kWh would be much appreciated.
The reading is 818.63 kWh
